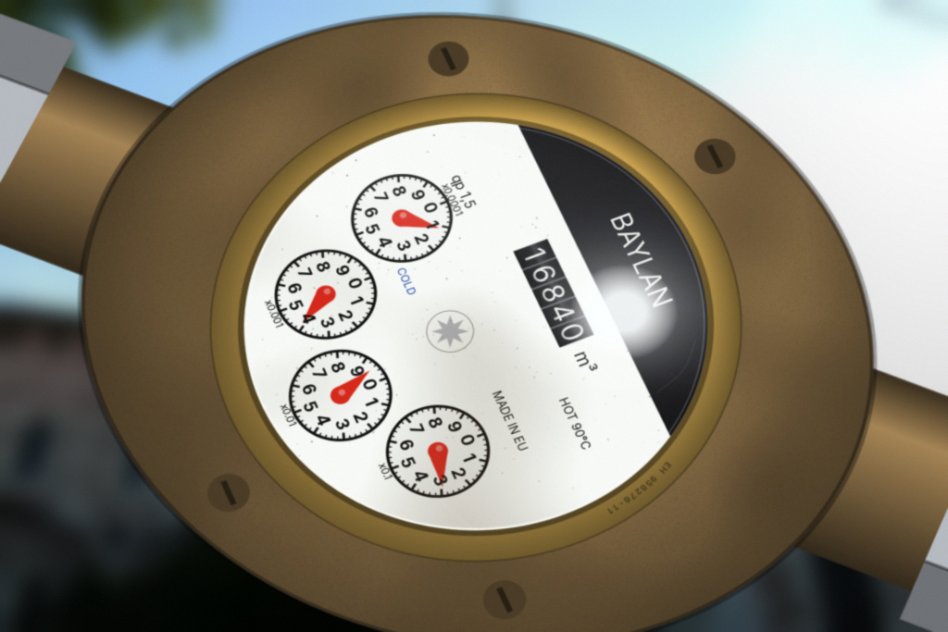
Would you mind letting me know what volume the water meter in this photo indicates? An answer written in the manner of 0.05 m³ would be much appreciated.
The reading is 16840.2941 m³
